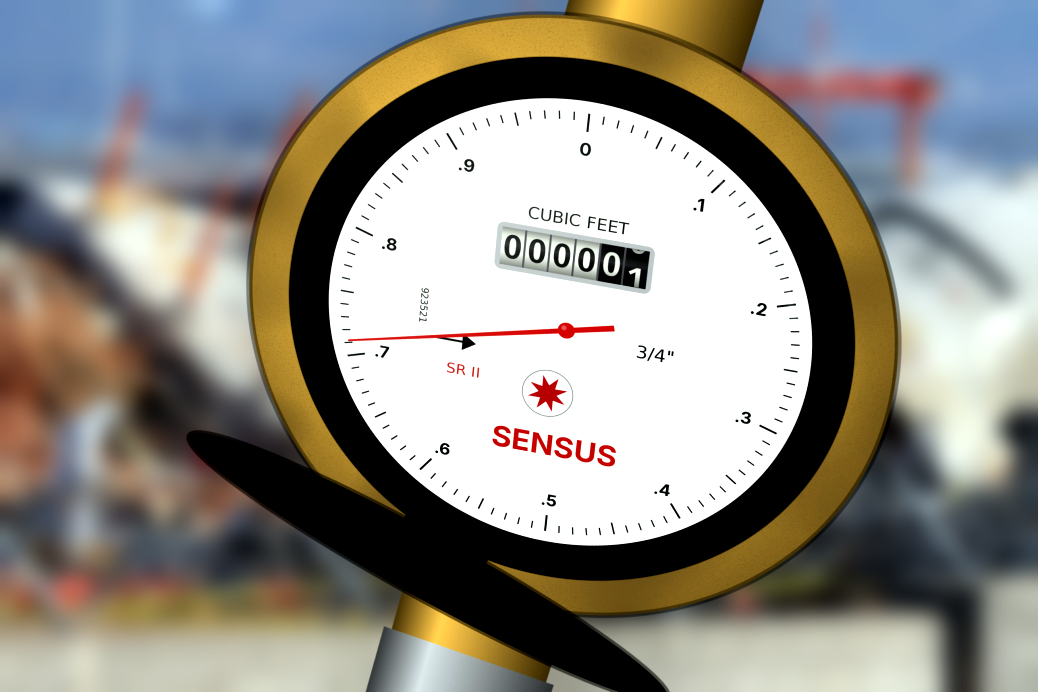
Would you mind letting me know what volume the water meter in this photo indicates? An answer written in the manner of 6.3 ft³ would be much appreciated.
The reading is 0.71 ft³
